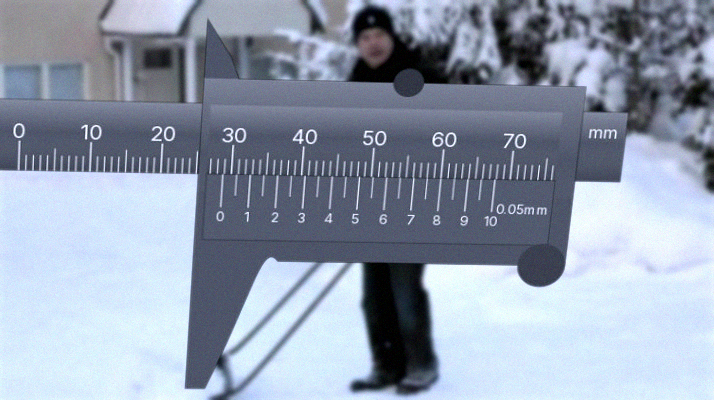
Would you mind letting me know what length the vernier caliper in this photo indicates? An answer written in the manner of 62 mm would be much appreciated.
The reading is 28.8 mm
